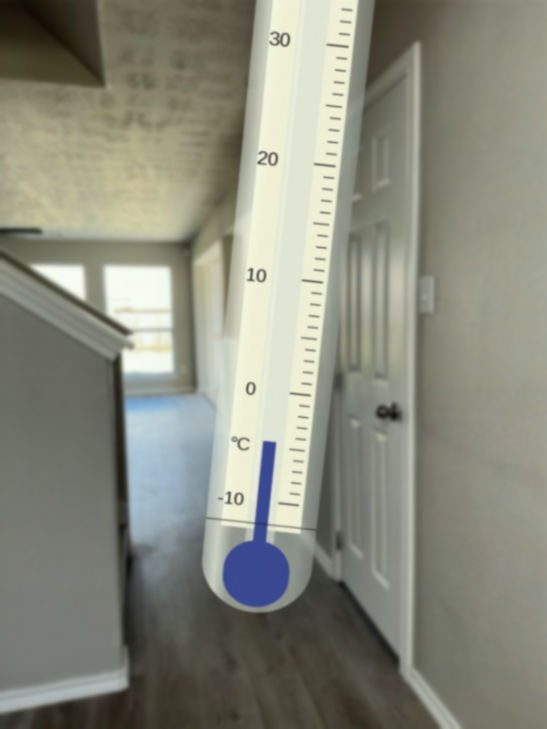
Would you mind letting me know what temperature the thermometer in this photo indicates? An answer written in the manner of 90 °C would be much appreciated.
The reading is -4.5 °C
